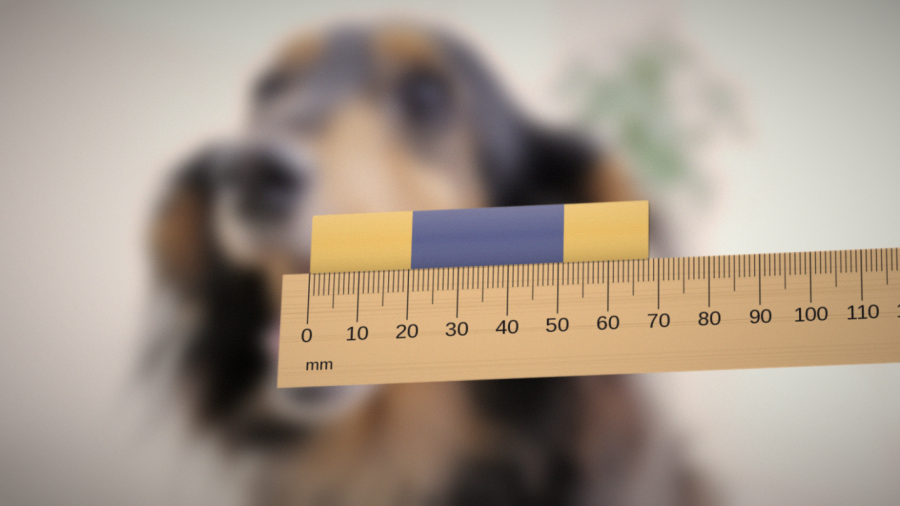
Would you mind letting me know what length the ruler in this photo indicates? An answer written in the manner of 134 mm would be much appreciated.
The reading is 68 mm
